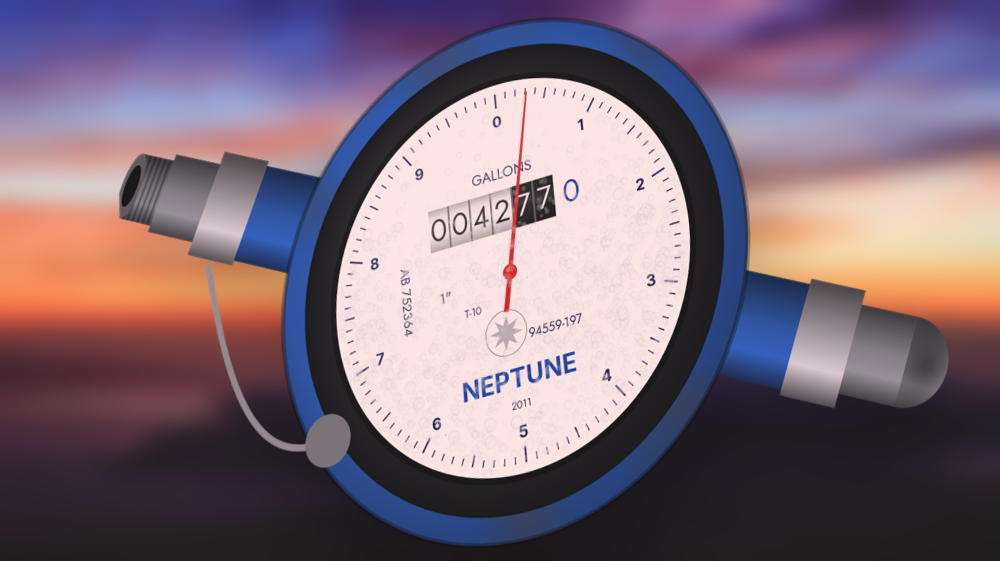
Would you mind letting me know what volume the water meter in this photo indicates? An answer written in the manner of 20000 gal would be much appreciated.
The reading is 42770.3 gal
